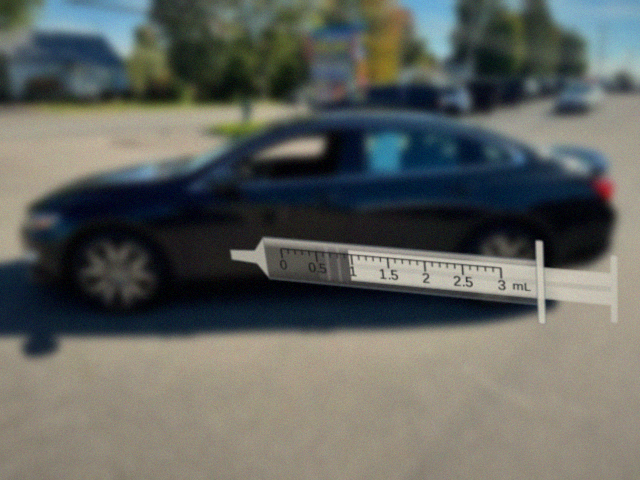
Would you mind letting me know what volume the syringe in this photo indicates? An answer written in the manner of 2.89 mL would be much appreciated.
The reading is 0.5 mL
